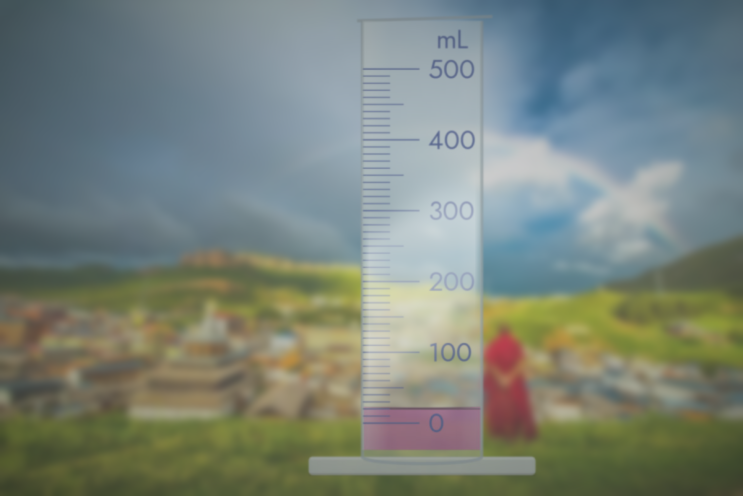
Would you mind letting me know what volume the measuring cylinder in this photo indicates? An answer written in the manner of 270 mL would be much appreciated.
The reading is 20 mL
